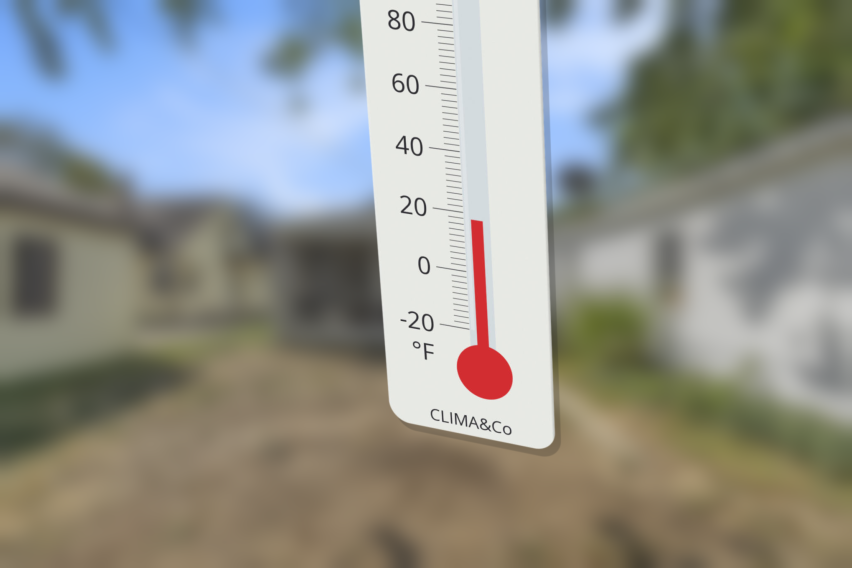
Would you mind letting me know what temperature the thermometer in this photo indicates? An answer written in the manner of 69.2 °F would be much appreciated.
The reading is 18 °F
